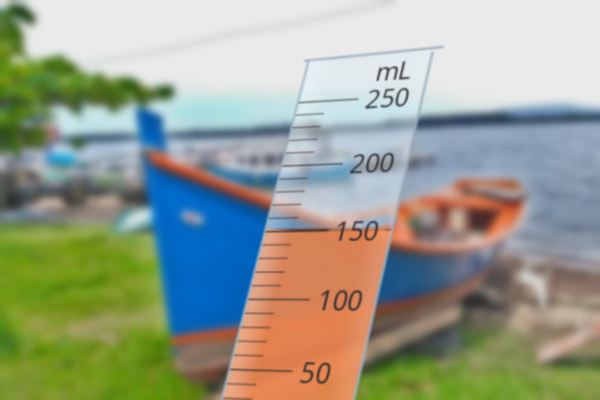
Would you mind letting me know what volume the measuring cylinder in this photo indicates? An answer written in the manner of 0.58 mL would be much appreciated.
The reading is 150 mL
